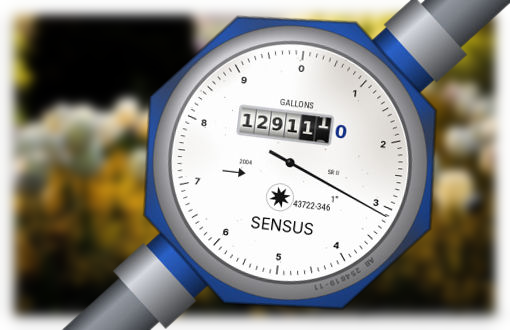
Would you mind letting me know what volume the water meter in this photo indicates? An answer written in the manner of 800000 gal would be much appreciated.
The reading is 1291113.1 gal
